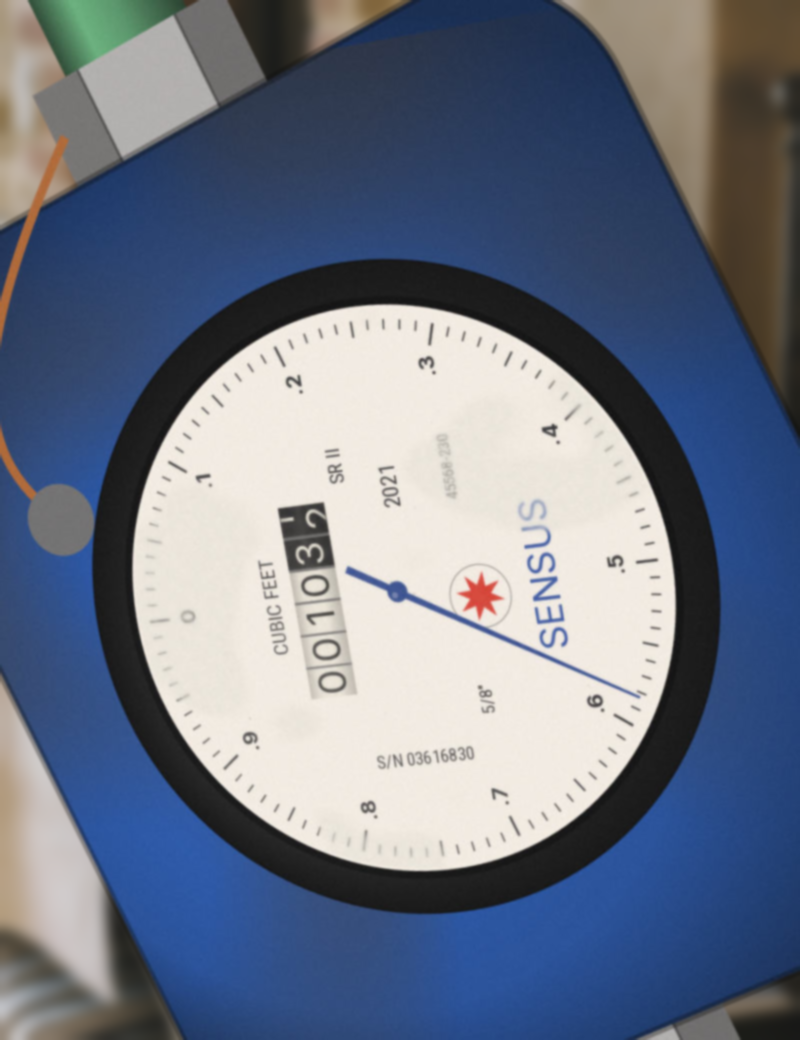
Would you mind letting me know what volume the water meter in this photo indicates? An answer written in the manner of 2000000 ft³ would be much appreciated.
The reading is 1031.58 ft³
